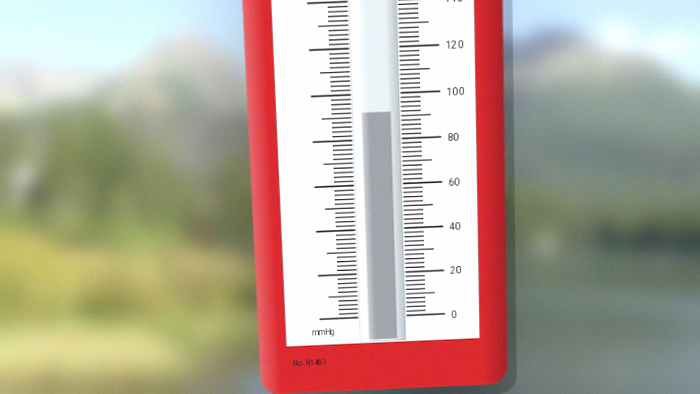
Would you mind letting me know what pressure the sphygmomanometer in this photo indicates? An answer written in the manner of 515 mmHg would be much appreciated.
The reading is 92 mmHg
